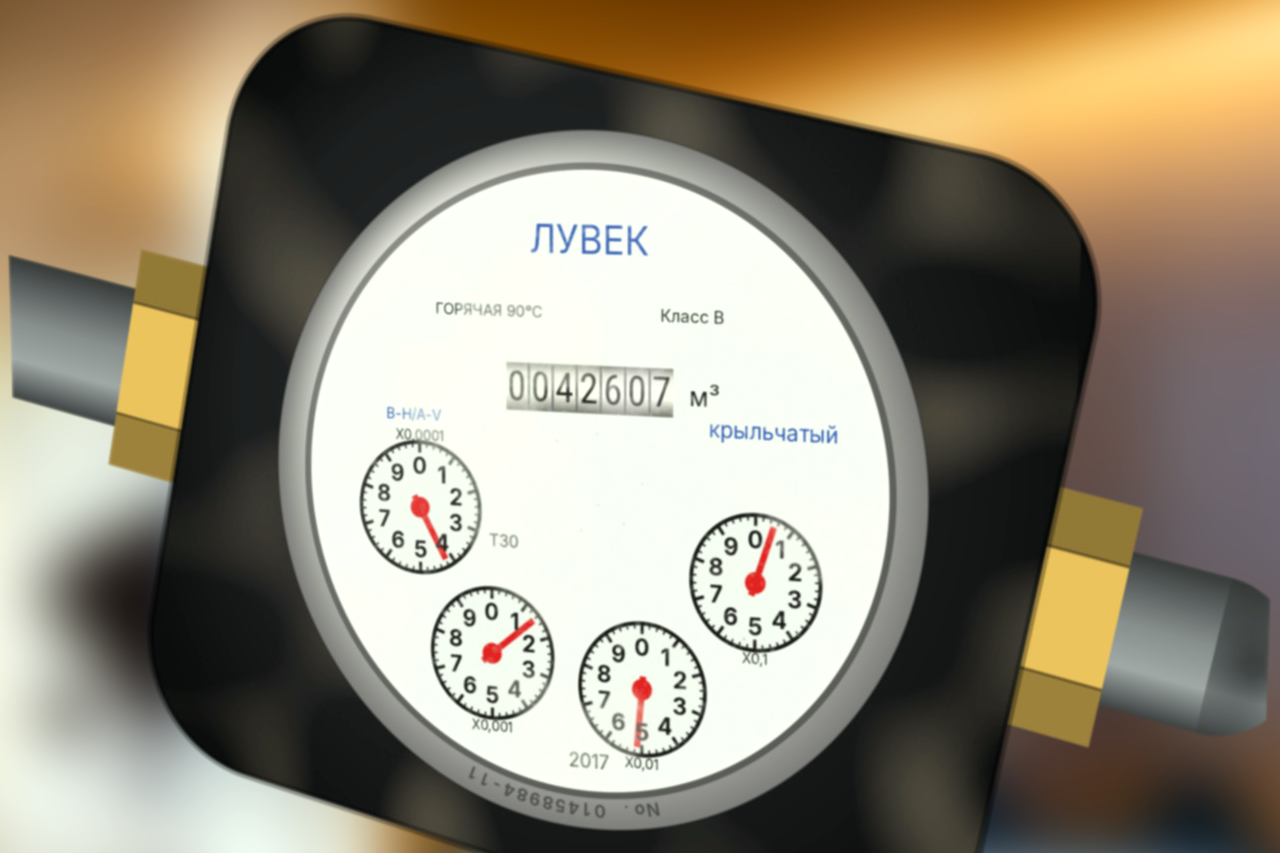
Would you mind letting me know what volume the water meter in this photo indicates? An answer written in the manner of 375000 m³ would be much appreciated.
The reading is 42607.0514 m³
